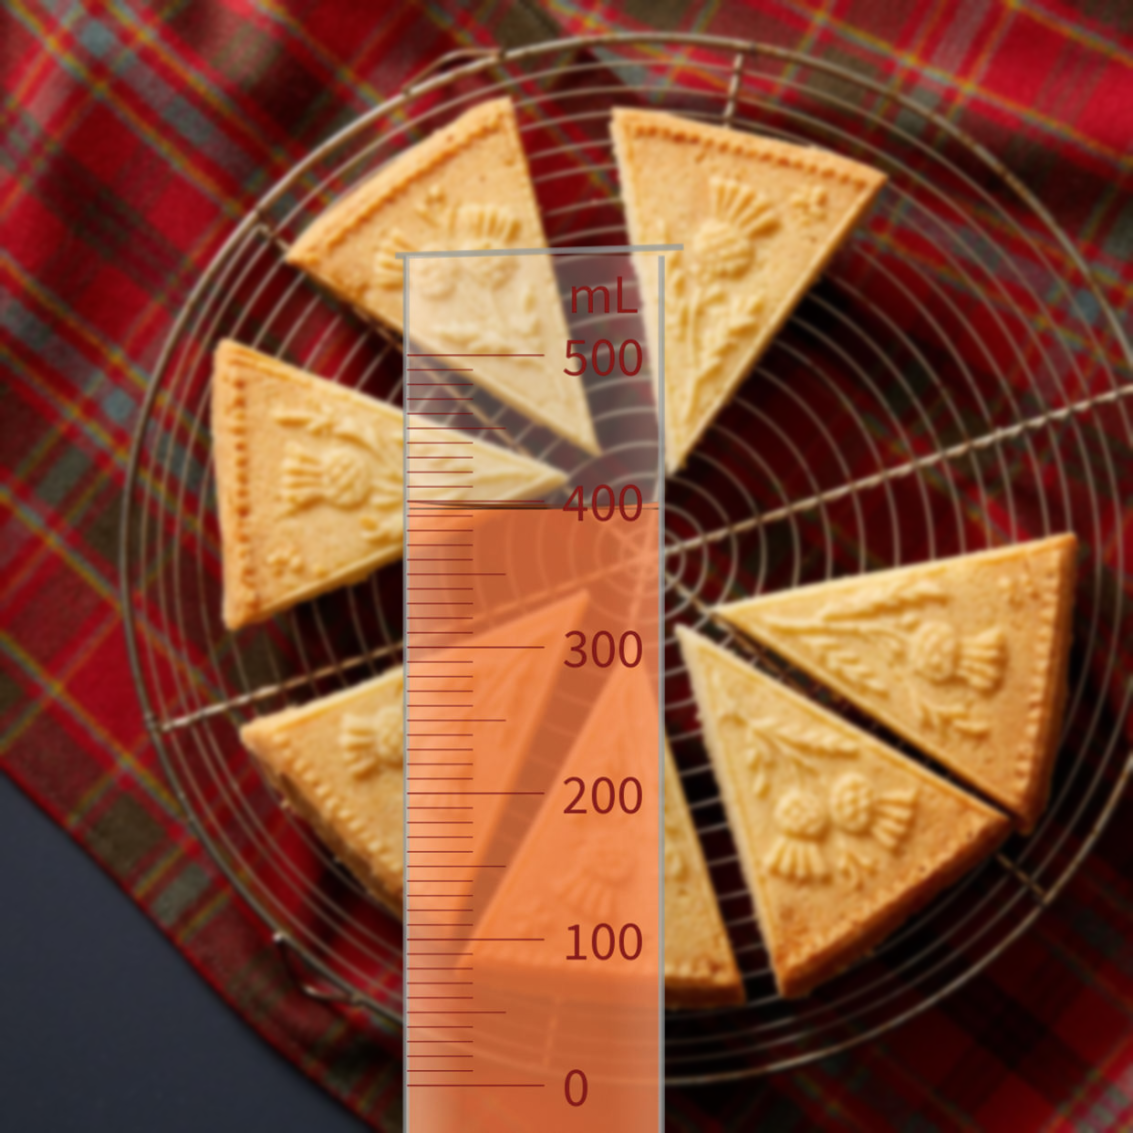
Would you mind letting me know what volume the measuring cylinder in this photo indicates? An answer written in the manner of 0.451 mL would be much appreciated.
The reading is 395 mL
